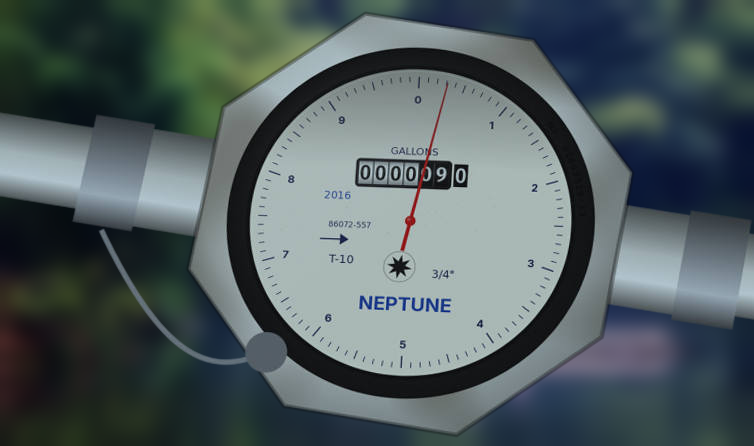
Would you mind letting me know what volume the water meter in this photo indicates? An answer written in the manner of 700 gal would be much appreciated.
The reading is 90.3 gal
